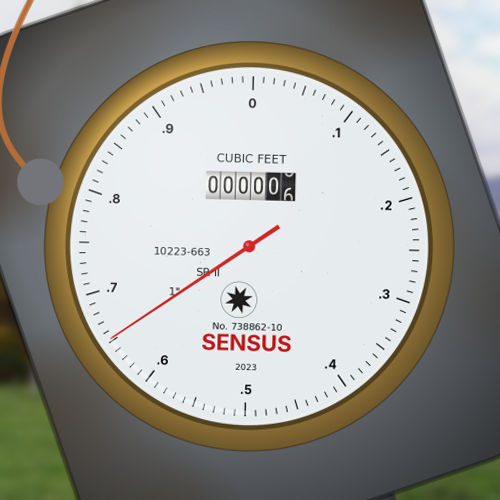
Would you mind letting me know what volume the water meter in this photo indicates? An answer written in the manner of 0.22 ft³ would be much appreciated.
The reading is 5.65 ft³
